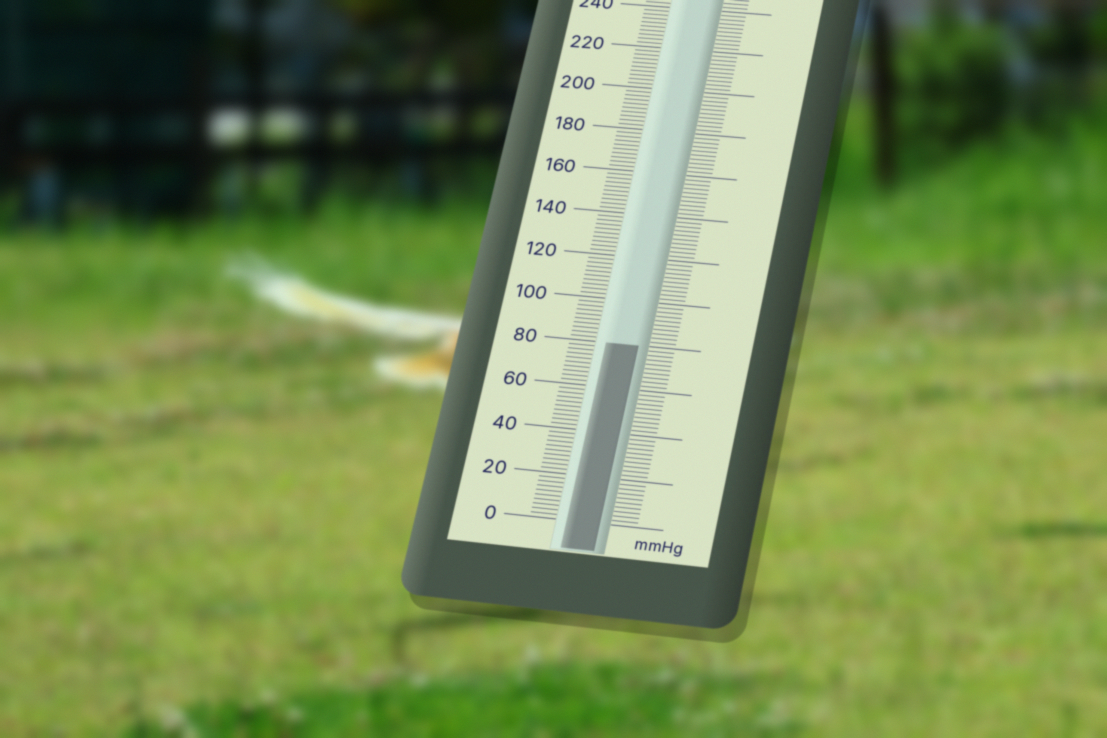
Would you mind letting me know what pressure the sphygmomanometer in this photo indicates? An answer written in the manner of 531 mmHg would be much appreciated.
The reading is 80 mmHg
